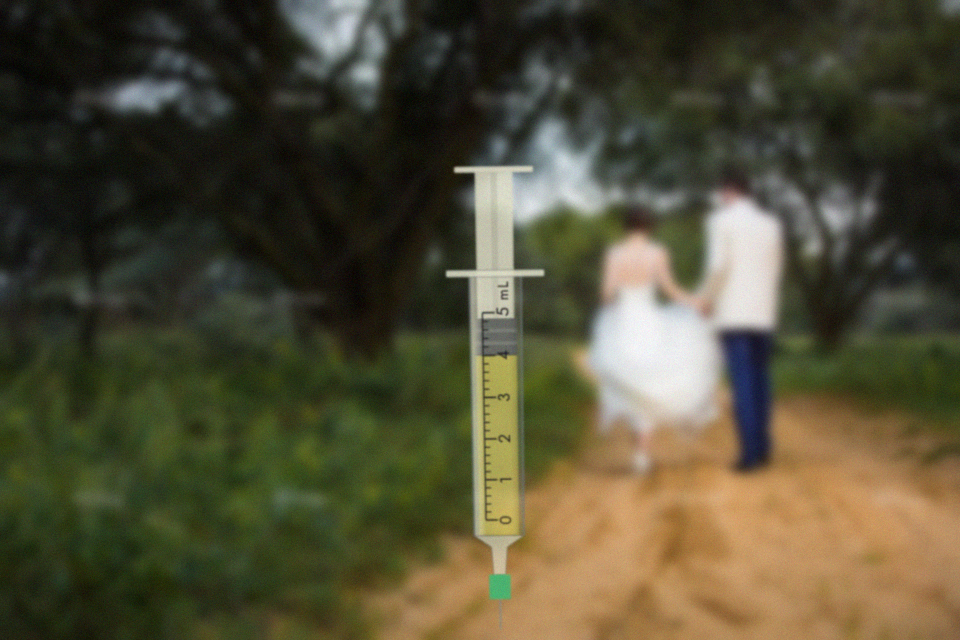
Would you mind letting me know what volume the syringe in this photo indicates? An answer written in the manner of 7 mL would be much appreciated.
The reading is 4 mL
